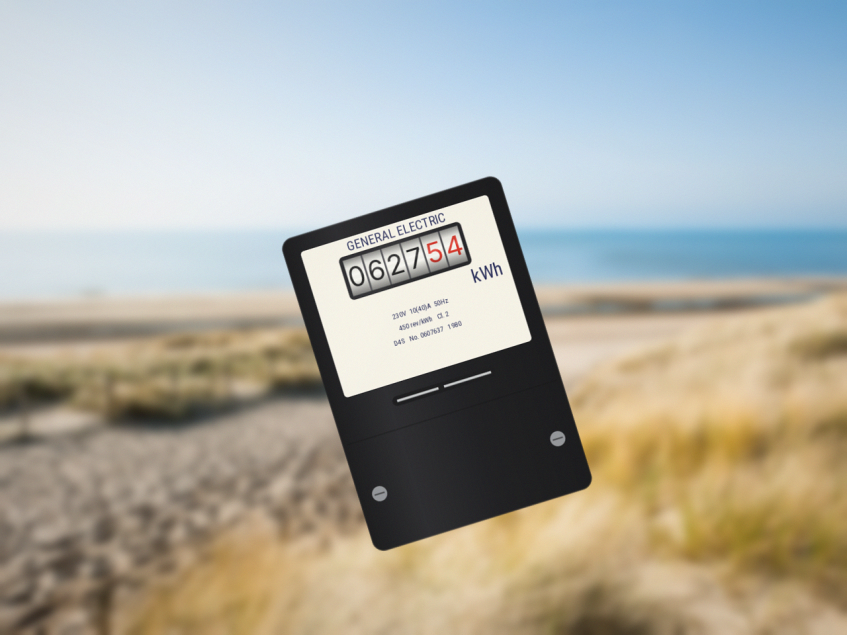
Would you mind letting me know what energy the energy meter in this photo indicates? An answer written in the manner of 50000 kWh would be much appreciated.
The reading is 627.54 kWh
